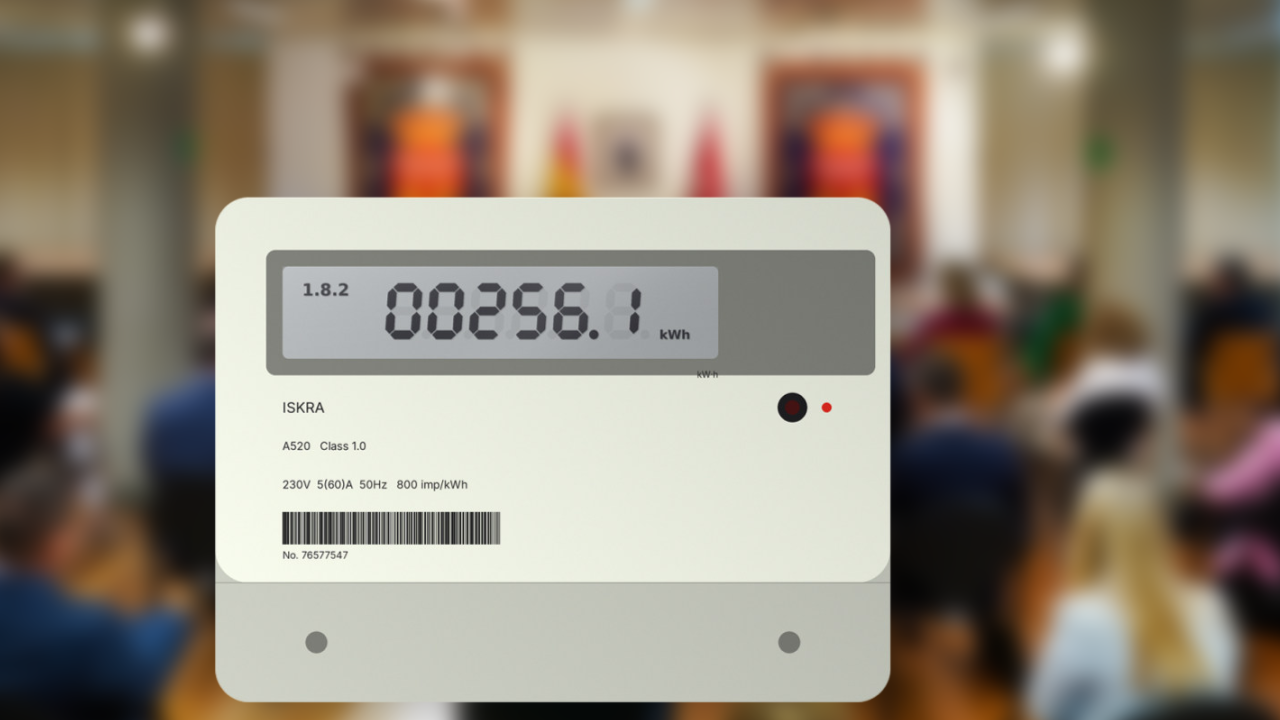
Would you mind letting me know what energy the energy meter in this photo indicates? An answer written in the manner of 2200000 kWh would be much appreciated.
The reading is 256.1 kWh
